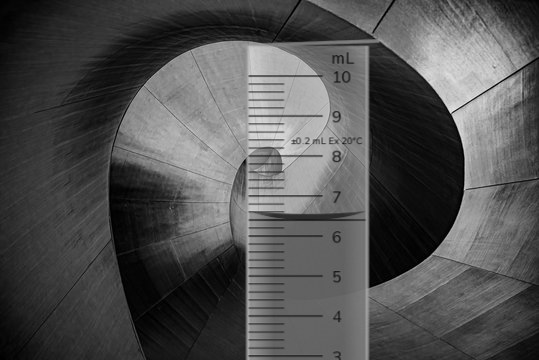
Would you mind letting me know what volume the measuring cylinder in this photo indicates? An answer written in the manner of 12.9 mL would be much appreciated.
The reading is 6.4 mL
